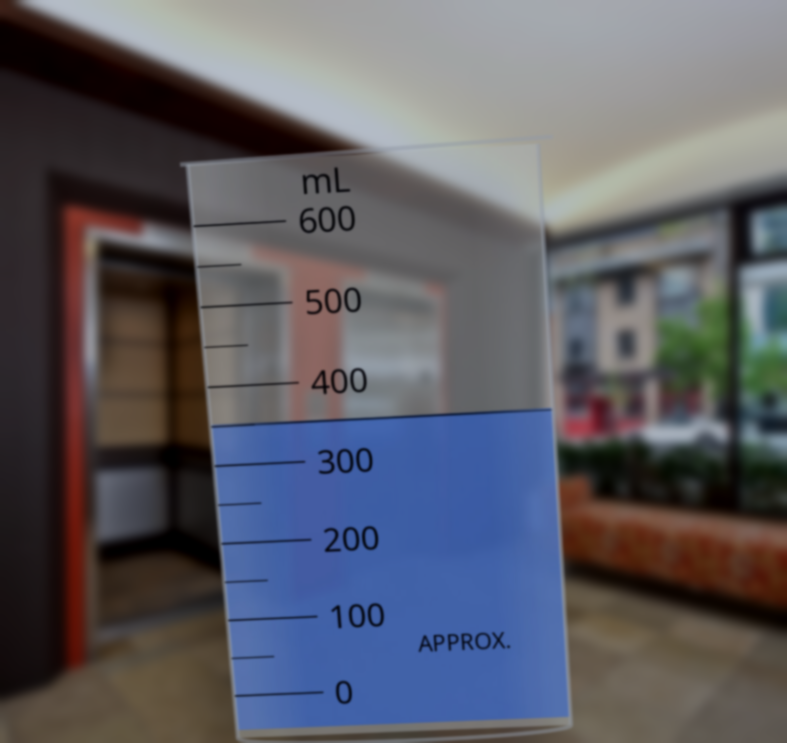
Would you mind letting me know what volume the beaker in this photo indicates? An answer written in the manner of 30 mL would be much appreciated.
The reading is 350 mL
